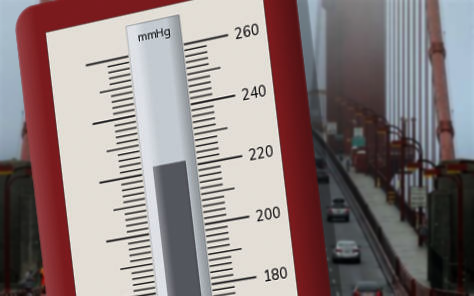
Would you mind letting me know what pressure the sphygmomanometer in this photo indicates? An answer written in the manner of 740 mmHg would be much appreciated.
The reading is 222 mmHg
